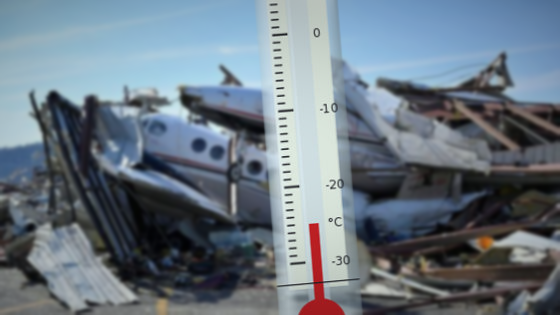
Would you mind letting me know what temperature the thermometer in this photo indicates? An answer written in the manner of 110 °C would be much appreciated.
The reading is -25 °C
